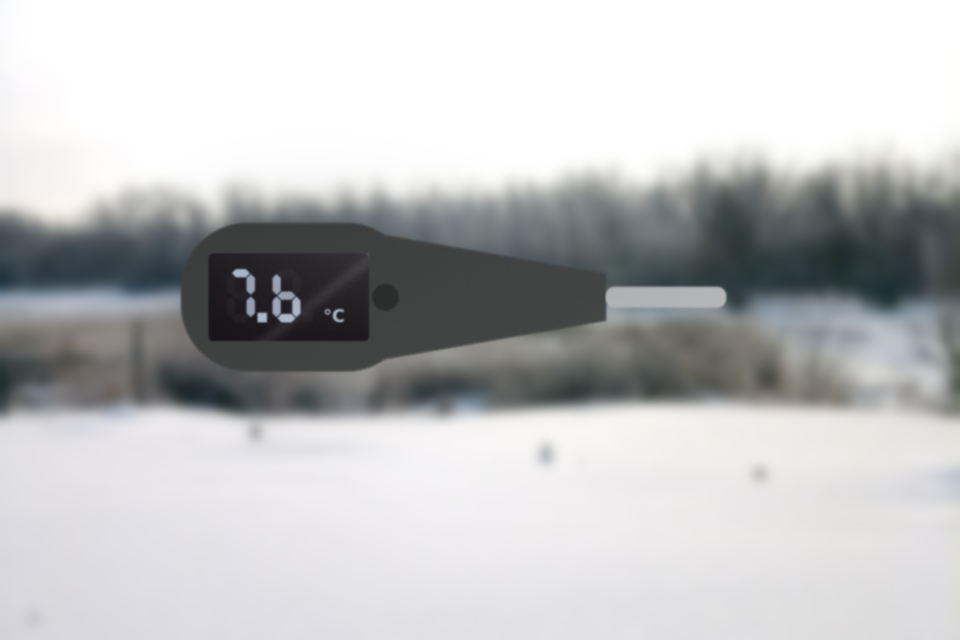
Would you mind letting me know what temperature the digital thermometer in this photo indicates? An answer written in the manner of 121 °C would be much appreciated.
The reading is 7.6 °C
